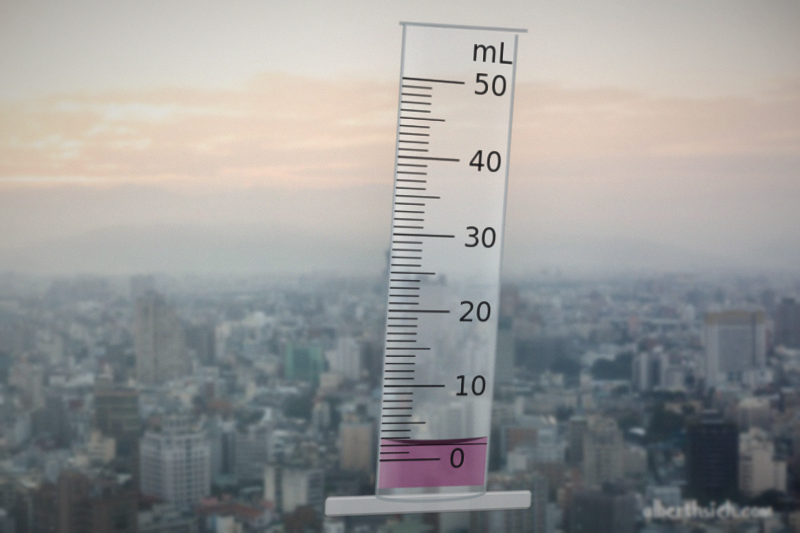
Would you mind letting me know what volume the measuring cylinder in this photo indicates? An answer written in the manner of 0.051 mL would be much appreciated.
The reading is 2 mL
